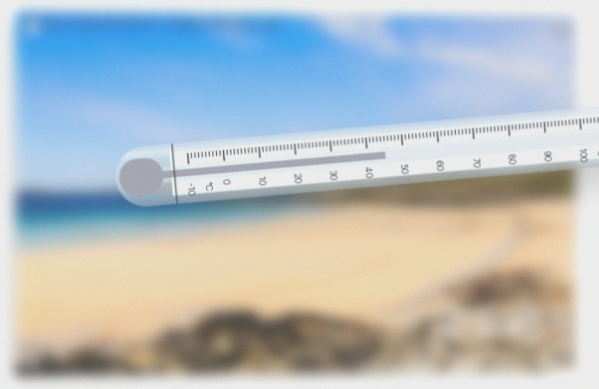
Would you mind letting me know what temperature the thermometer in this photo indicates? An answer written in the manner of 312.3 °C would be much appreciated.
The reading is 45 °C
